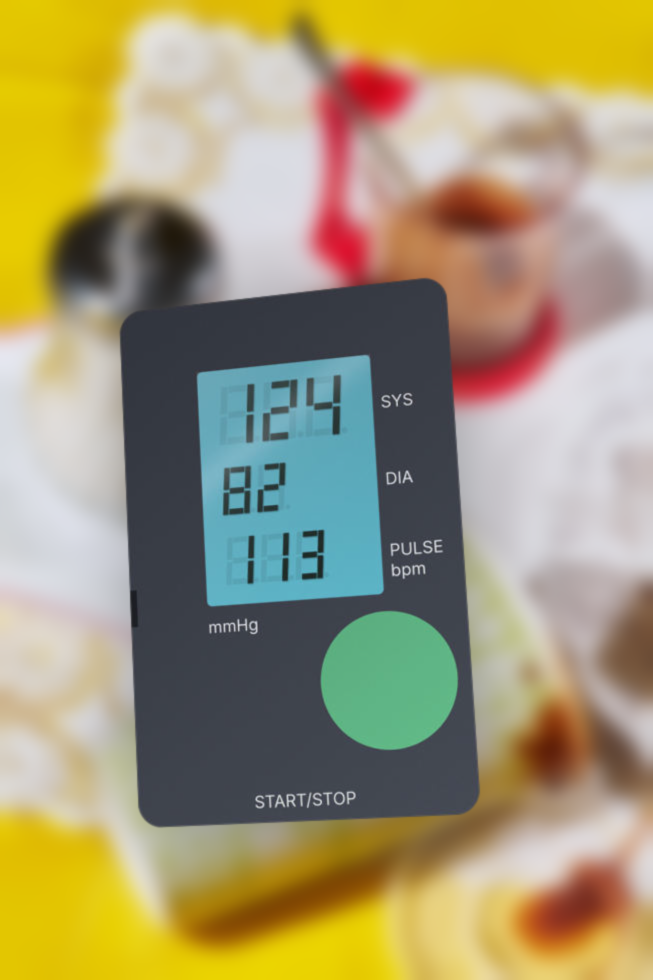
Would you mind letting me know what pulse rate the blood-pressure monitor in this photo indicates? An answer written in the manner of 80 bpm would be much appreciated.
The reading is 113 bpm
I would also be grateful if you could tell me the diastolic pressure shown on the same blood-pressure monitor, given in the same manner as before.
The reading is 82 mmHg
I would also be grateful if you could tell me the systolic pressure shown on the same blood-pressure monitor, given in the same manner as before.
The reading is 124 mmHg
